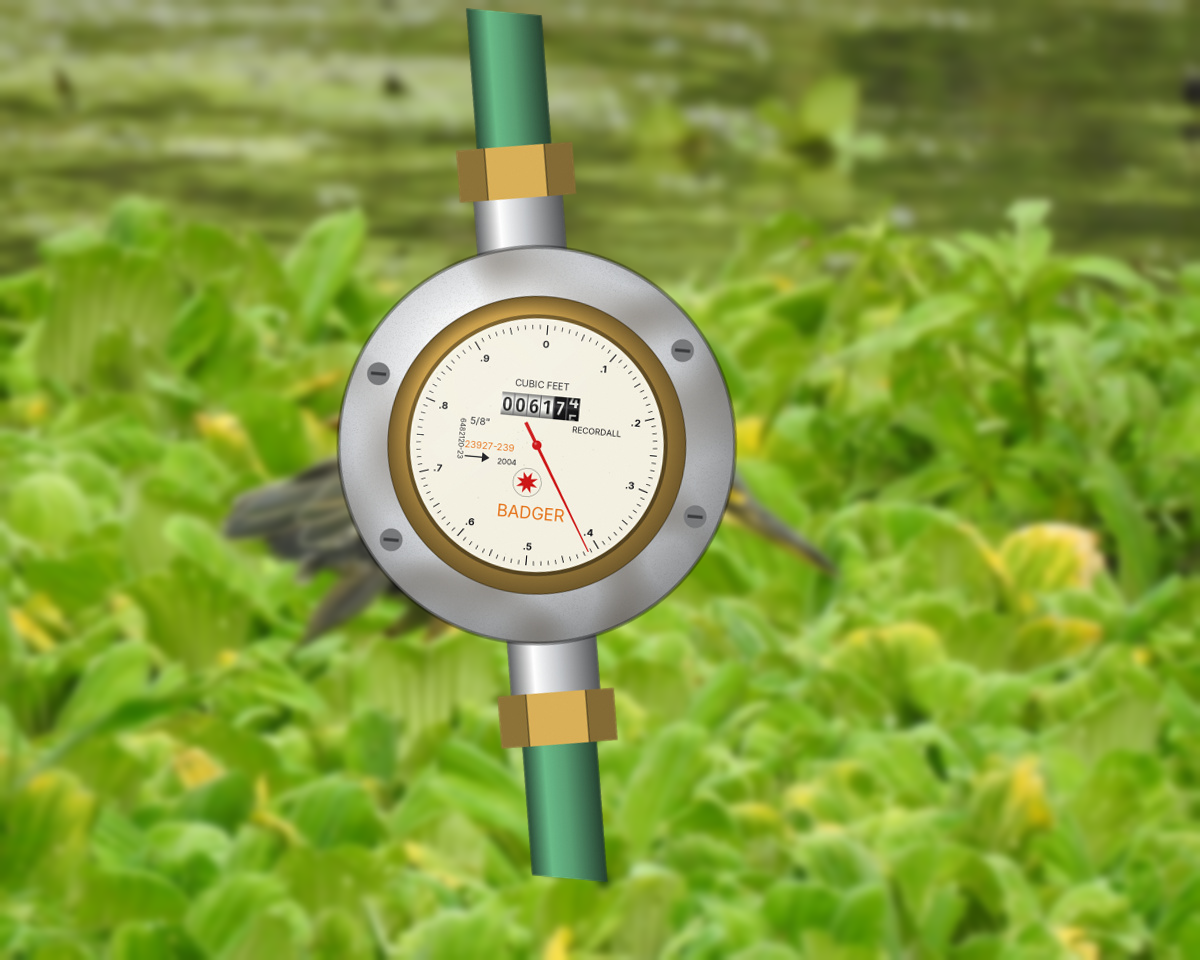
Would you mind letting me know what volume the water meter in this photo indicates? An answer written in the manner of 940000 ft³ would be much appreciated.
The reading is 6174.41 ft³
